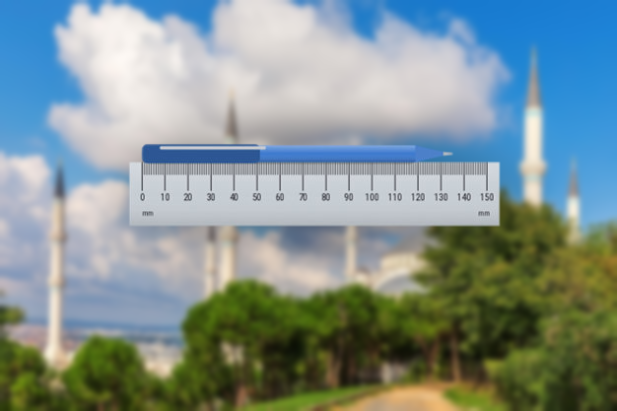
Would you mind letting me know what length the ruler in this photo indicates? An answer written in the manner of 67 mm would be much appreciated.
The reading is 135 mm
